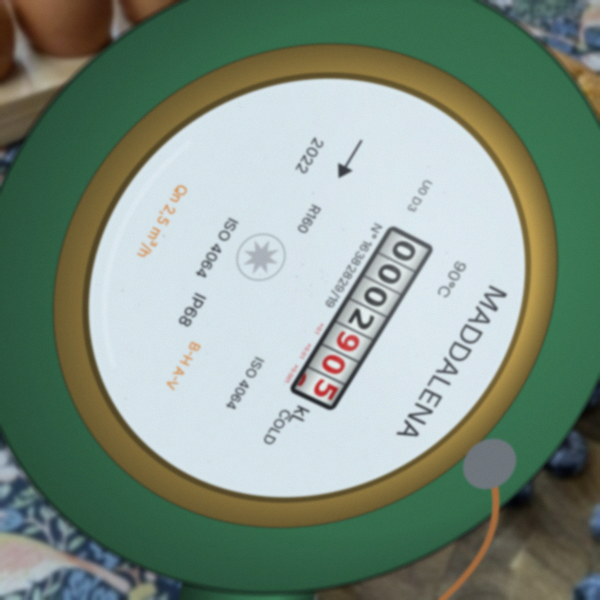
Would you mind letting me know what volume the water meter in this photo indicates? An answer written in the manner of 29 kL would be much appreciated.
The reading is 2.905 kL
